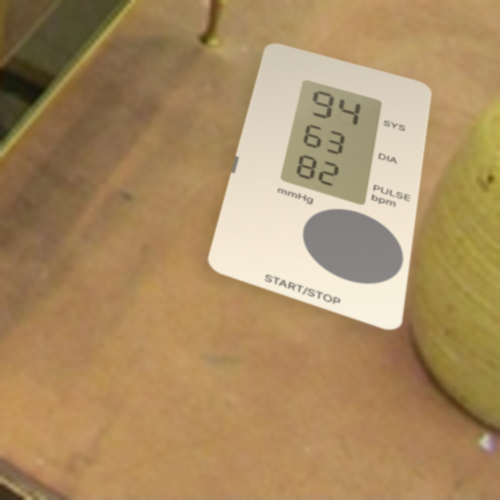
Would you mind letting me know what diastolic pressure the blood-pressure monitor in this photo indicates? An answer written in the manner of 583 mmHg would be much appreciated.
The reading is 63 mmHg
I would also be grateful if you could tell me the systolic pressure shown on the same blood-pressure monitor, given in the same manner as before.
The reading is 94 mmHg
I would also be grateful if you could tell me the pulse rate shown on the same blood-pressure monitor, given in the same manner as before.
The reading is 82 bpm
